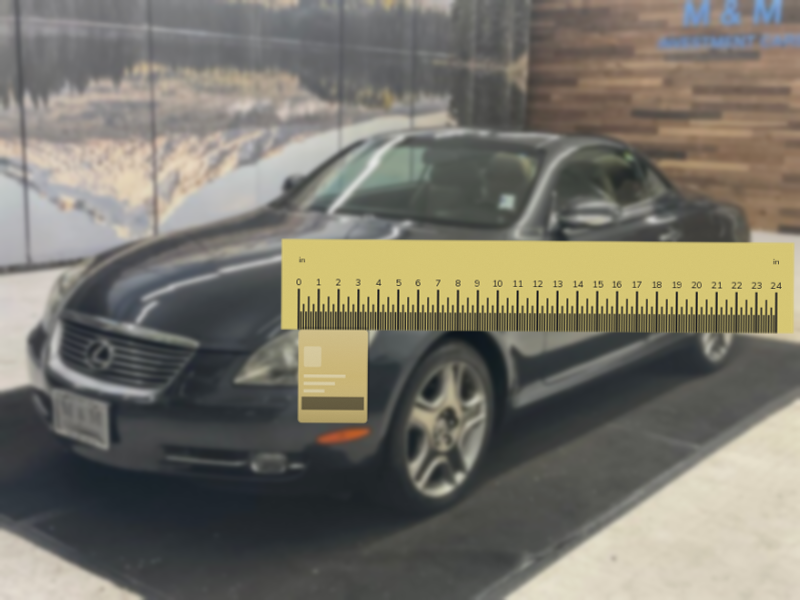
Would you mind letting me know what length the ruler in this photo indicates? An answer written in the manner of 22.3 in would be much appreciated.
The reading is 3.5 in
